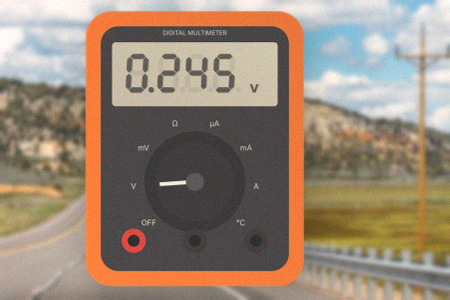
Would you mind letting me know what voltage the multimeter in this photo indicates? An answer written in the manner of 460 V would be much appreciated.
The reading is 0.245 V
